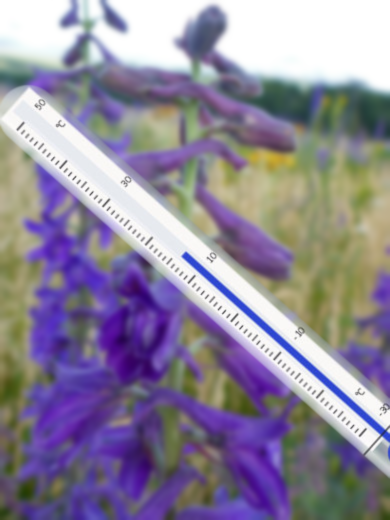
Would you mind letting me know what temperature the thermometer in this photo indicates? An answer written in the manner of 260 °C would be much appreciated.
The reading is 14 °C
